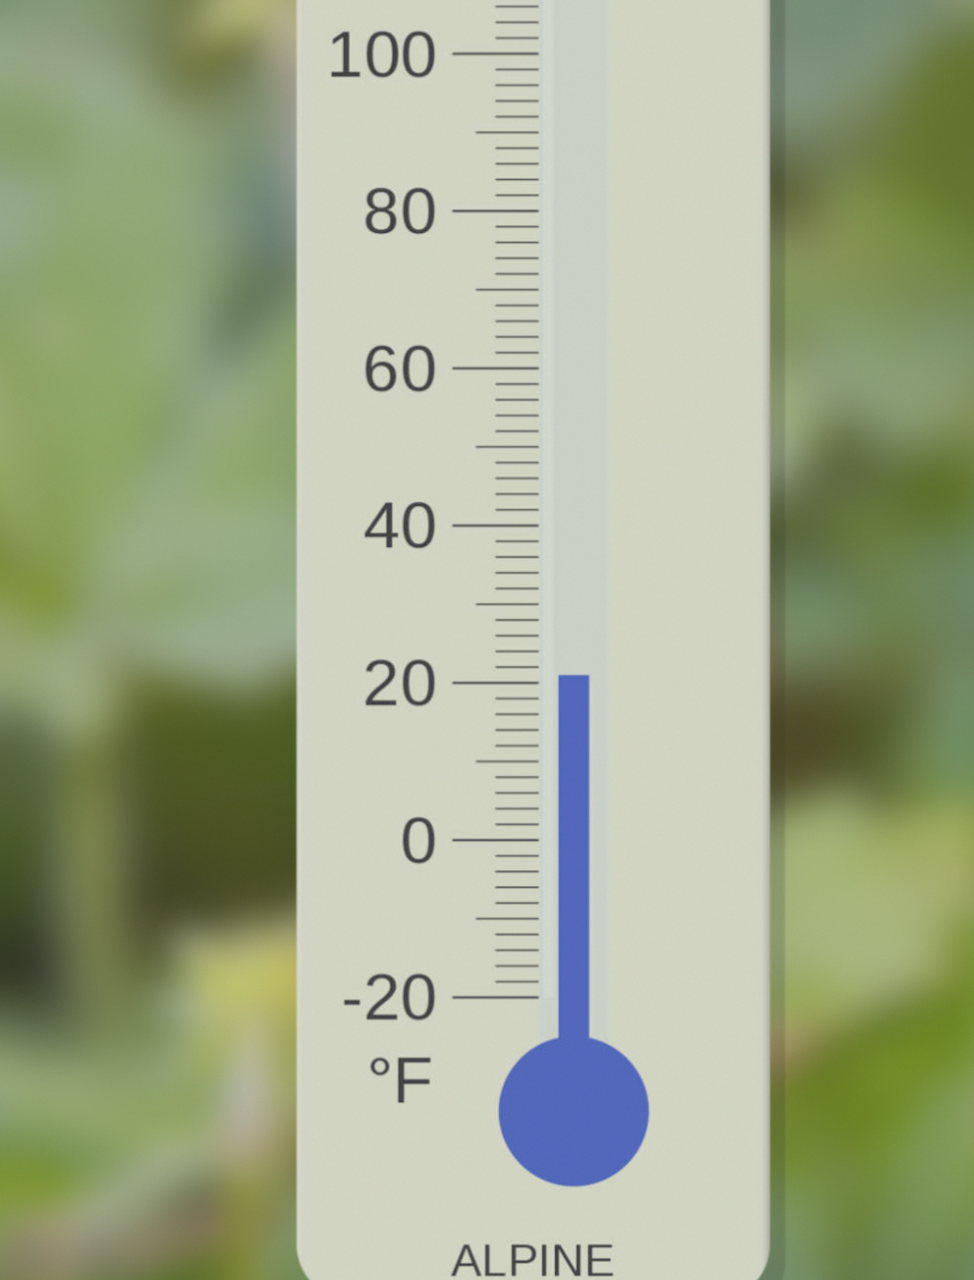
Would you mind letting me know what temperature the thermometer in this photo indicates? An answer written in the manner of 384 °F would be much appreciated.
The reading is 21 °F
